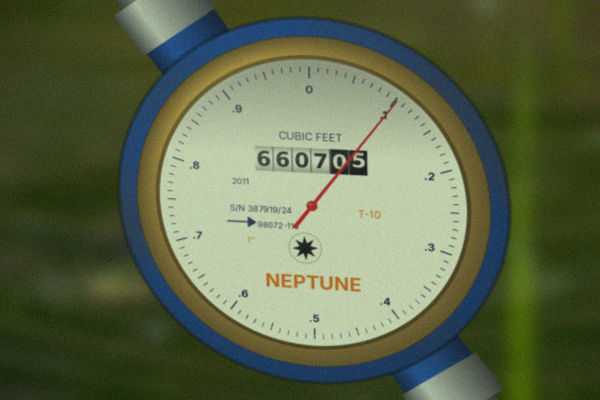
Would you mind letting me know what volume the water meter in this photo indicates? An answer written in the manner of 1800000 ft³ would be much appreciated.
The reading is 660705.10 ft³
